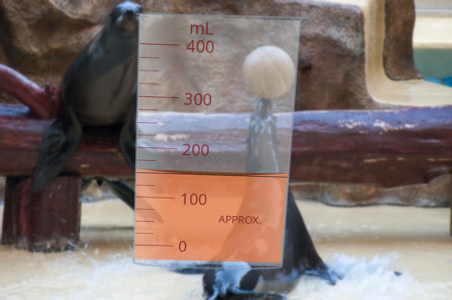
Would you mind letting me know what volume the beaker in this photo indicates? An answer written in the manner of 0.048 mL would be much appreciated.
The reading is 150 mL
